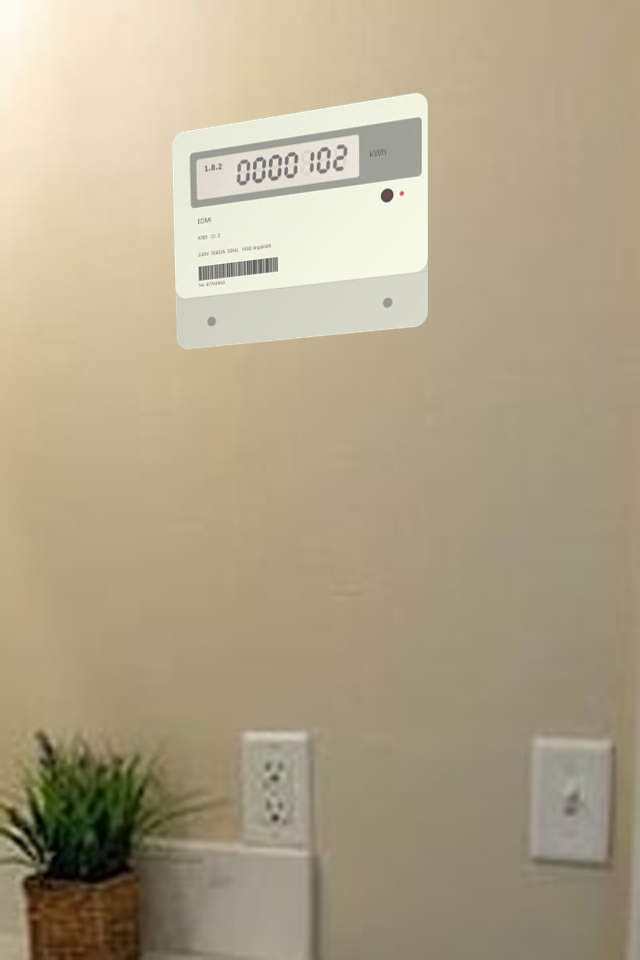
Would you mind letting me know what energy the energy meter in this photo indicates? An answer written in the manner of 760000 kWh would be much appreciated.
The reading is 102 kWh
